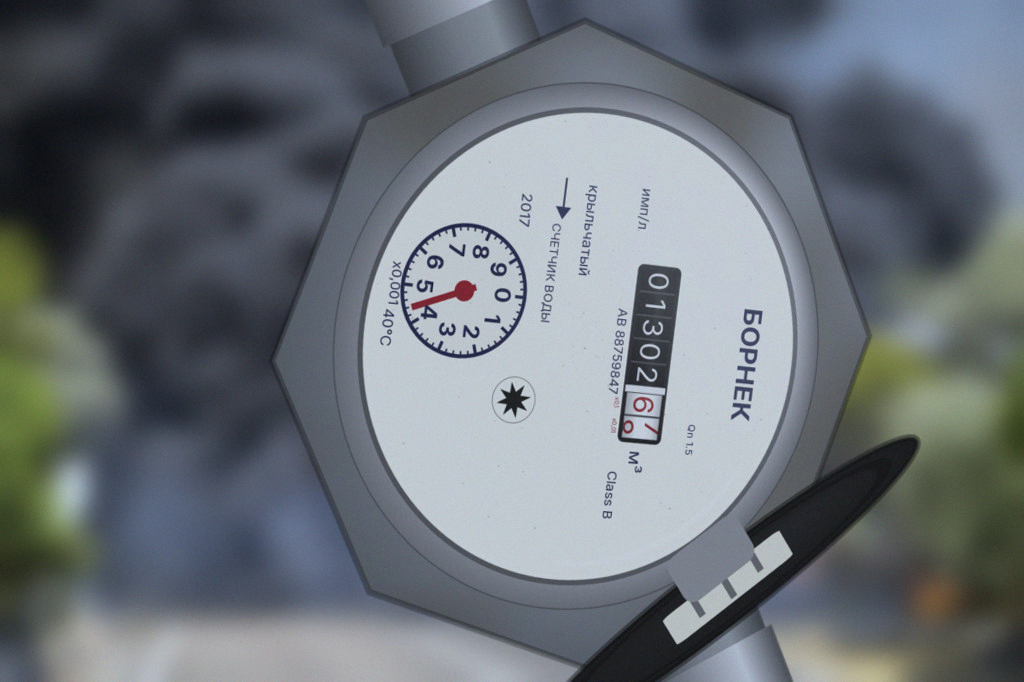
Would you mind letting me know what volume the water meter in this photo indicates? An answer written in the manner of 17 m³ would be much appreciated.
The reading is 1302.674 m³
